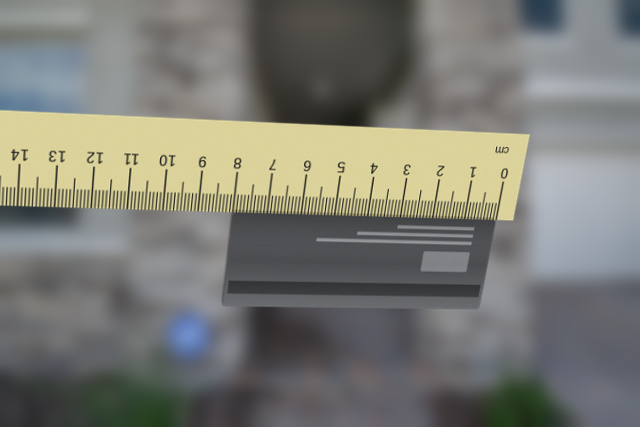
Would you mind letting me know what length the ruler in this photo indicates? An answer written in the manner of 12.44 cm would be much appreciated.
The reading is 8 cm
